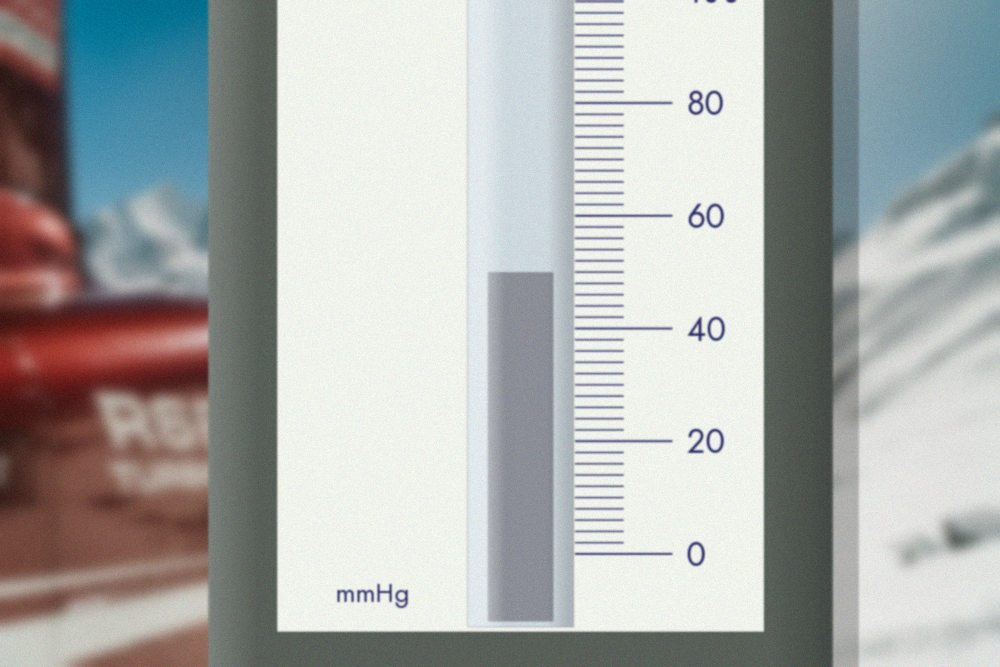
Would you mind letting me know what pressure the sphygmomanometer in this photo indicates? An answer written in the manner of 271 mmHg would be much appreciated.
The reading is 50 mmHg
